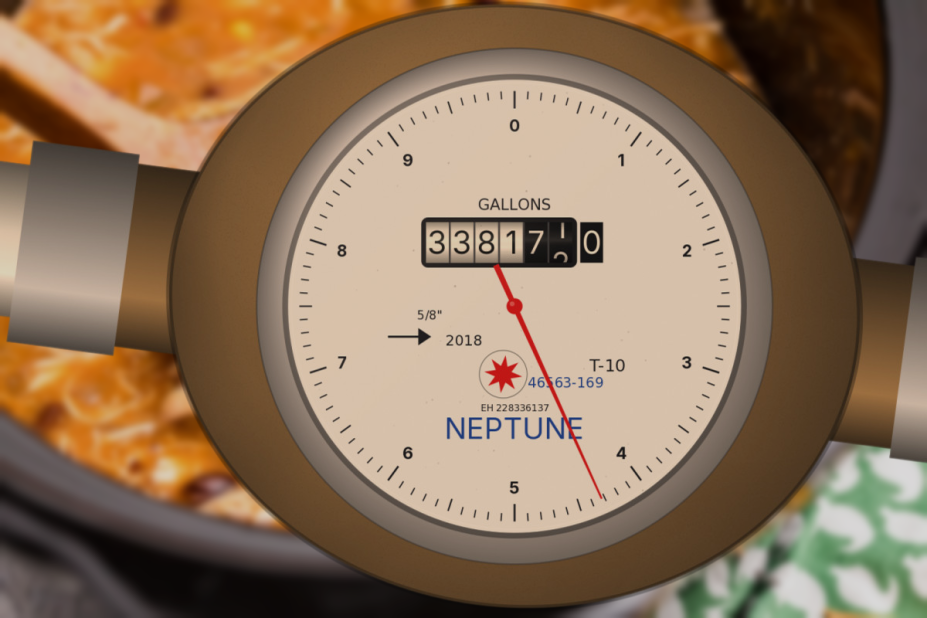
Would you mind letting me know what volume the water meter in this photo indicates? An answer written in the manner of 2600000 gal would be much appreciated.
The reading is 3381714.3 gal
